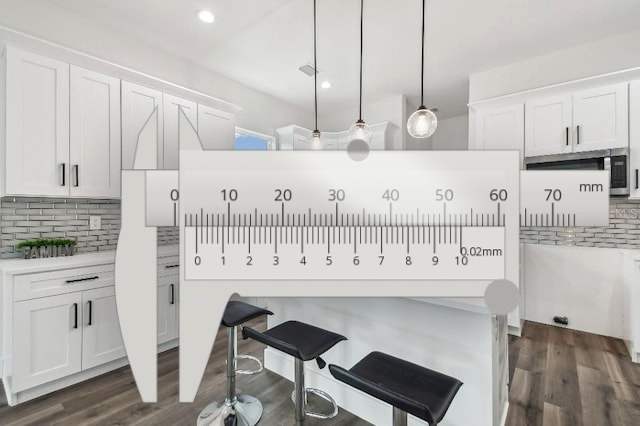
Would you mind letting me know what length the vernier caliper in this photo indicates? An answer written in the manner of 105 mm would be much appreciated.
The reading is 4.0 mm
